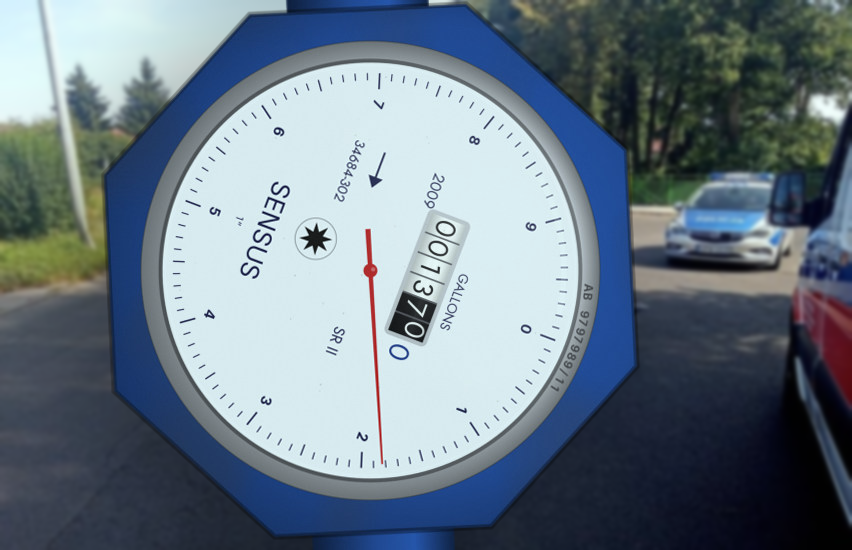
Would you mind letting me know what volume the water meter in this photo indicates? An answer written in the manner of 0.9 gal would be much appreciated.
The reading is 13701.8 gal
